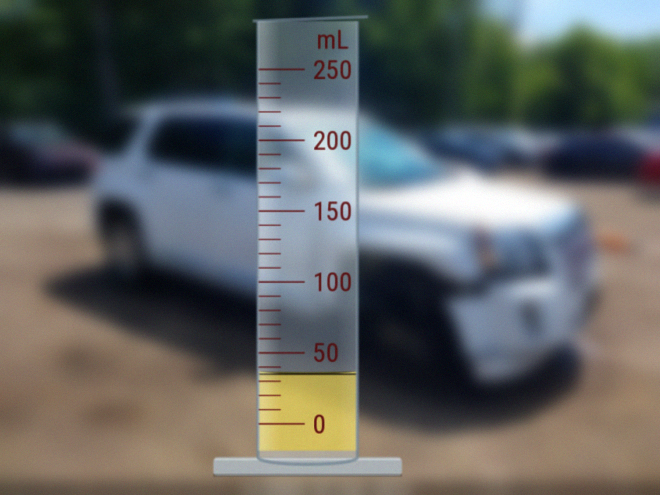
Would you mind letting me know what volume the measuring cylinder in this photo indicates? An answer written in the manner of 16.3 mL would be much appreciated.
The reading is 35 mL
